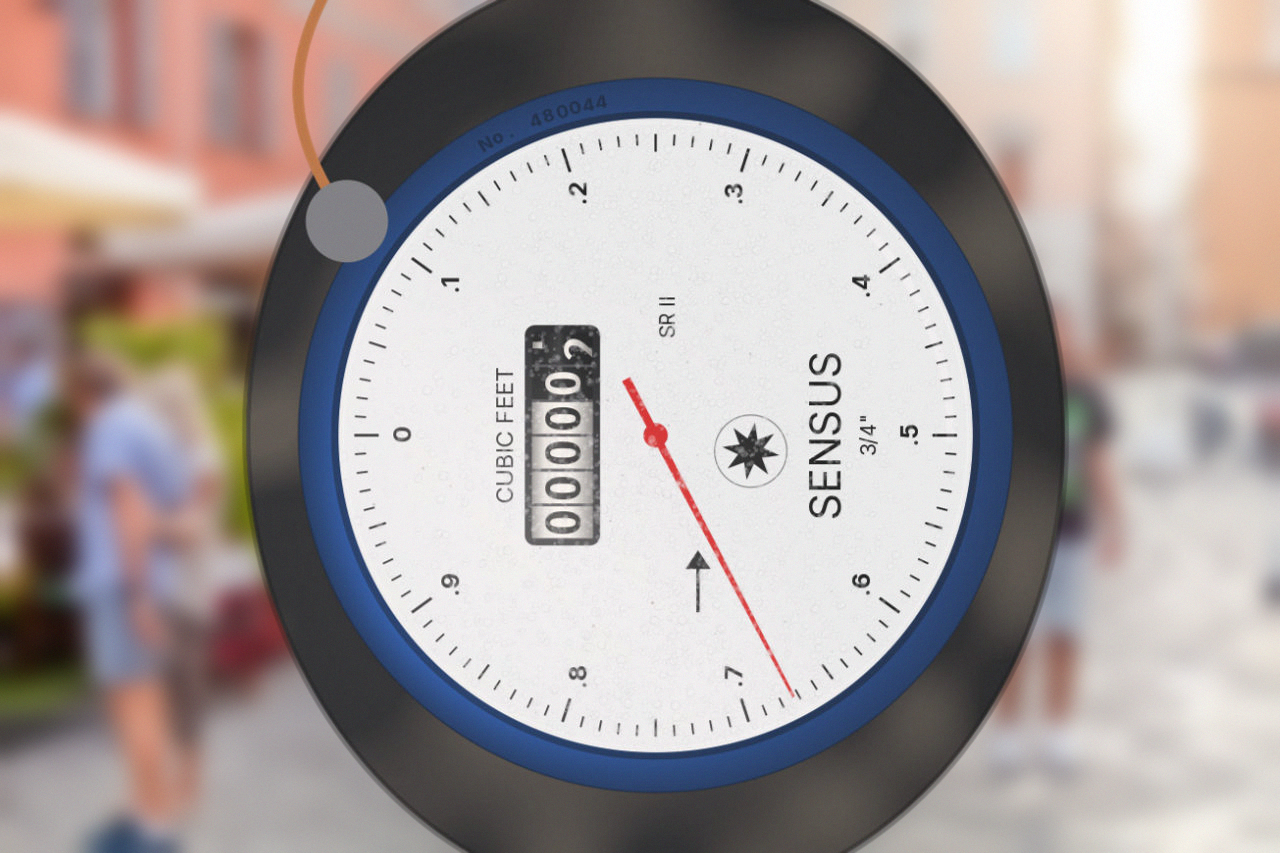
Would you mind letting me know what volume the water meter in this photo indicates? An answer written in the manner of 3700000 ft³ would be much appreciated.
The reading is 1.67 ft³
